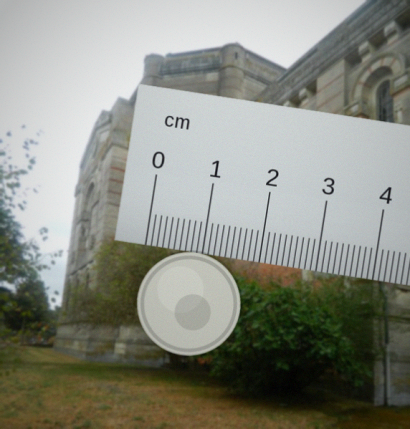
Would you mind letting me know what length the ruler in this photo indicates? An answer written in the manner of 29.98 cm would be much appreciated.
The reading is 1.8 cm
